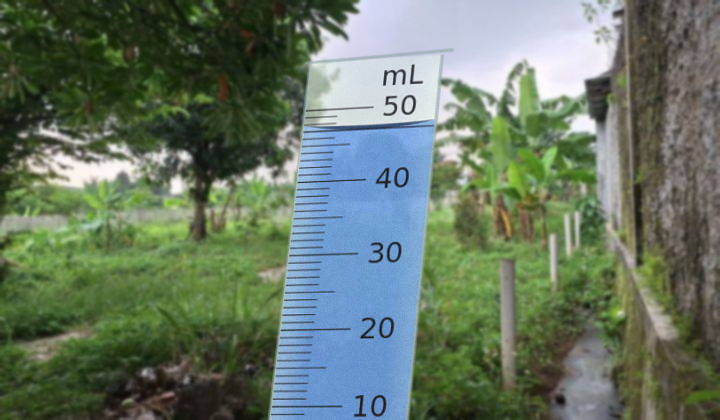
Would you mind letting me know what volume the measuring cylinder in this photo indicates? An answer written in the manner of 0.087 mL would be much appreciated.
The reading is 47 mL
